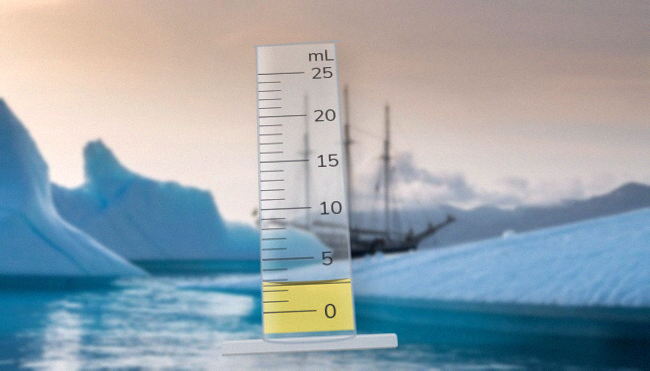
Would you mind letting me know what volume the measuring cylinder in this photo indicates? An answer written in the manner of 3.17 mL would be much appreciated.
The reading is 2.5 mL
